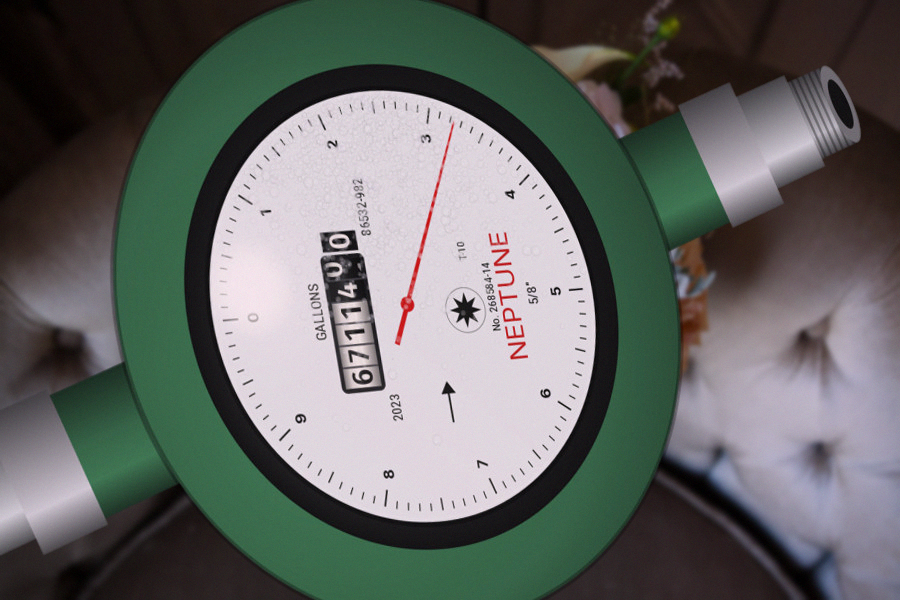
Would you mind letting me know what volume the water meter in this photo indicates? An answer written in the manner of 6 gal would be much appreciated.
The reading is 6711403.2 gal
